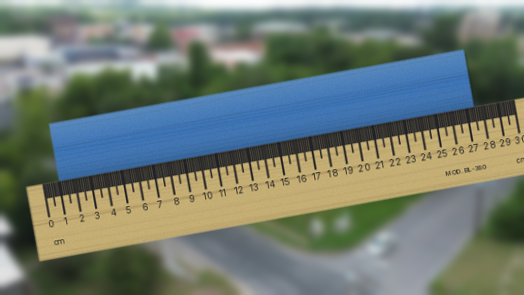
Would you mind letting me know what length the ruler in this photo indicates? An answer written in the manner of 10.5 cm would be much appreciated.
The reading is 26.5 cm
